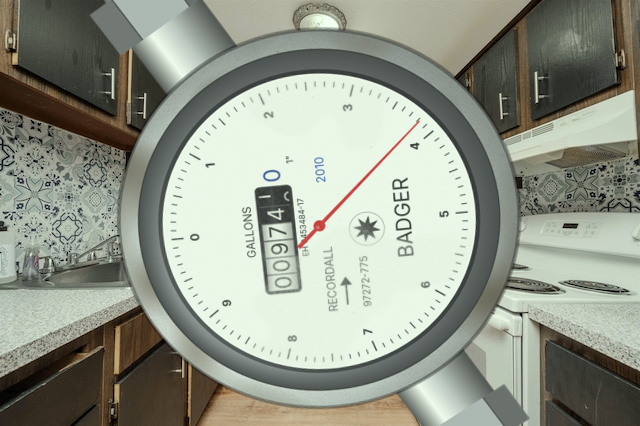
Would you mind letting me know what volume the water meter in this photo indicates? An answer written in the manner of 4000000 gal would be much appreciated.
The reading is 97413.8 gal
